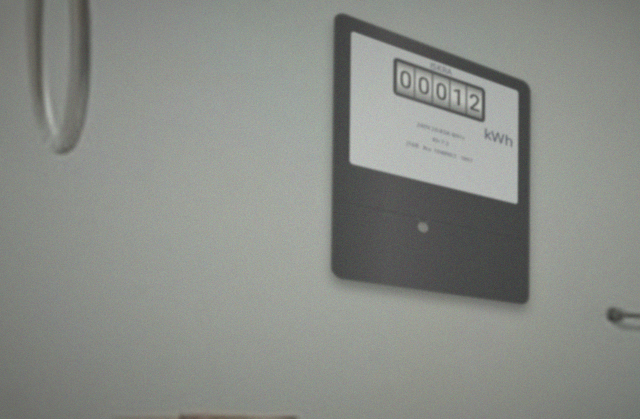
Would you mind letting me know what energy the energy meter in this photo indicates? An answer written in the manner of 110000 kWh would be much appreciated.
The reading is 12 kWh
